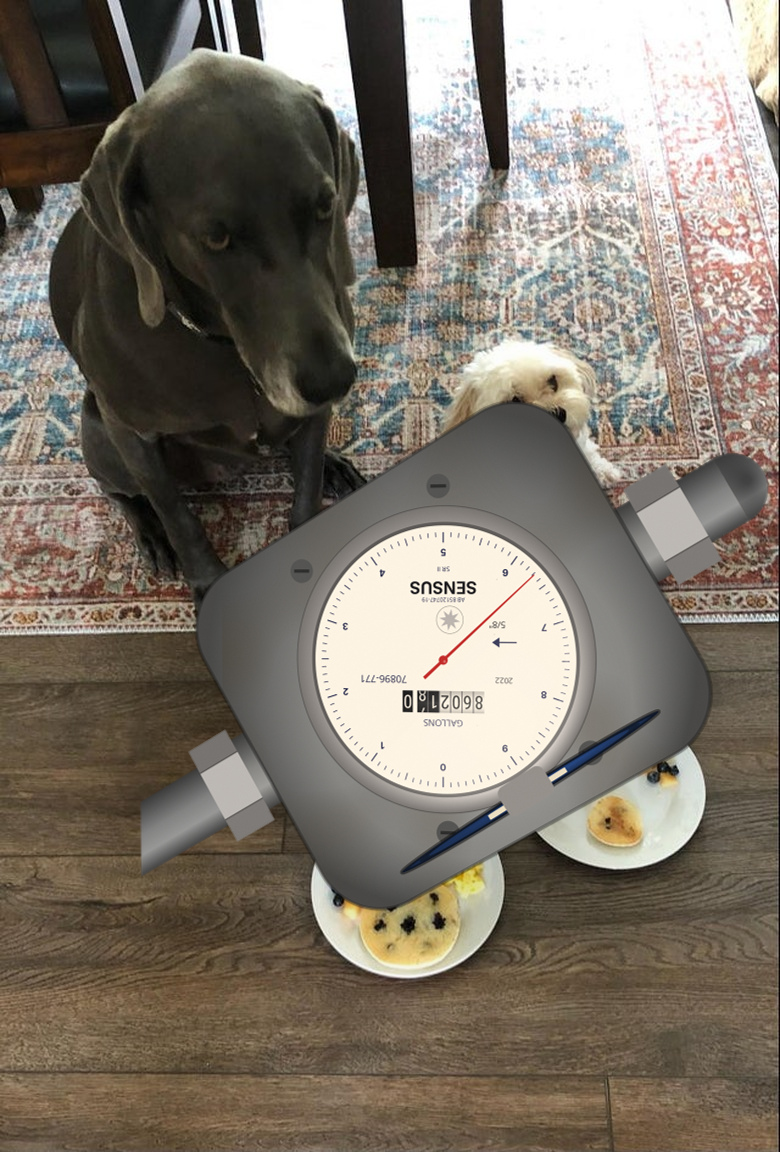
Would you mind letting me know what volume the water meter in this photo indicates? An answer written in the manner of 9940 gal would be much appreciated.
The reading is 8602176.3 gal
